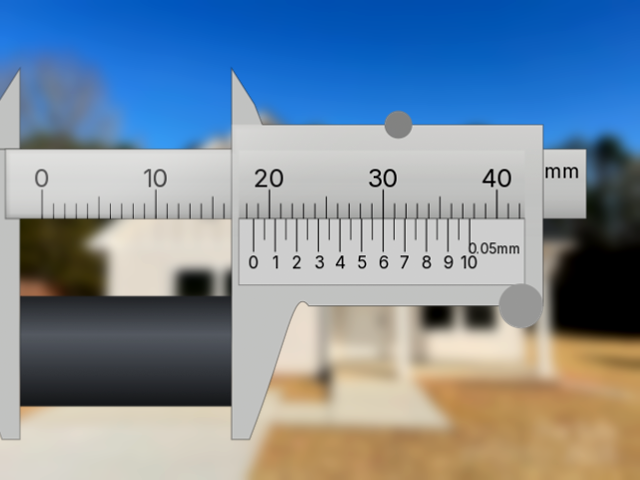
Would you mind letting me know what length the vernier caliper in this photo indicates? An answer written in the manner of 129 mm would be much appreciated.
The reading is 18.6 mm
